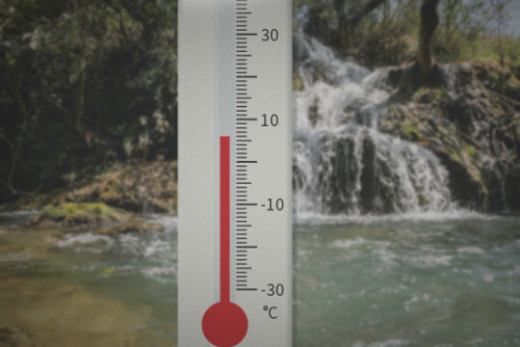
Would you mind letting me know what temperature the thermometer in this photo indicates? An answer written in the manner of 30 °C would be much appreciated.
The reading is 6 °C
